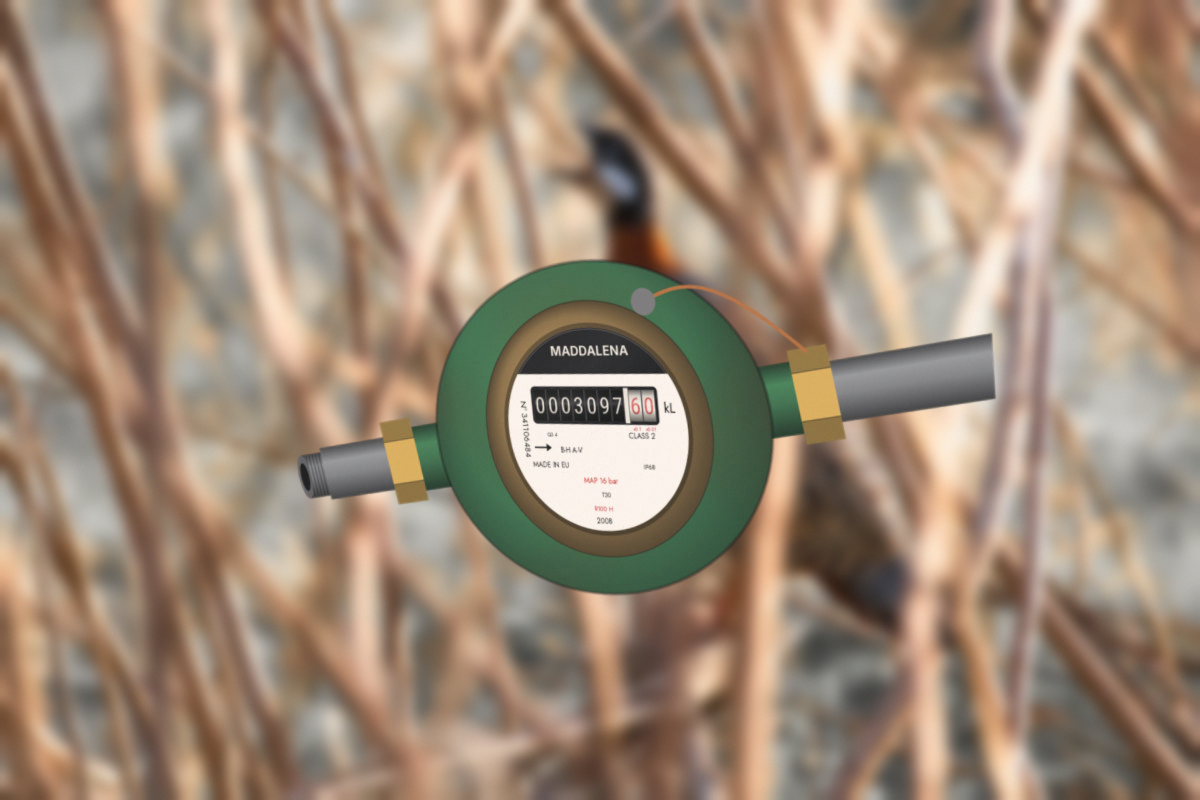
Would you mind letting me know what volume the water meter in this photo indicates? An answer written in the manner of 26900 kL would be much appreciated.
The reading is 3097.60 kL
